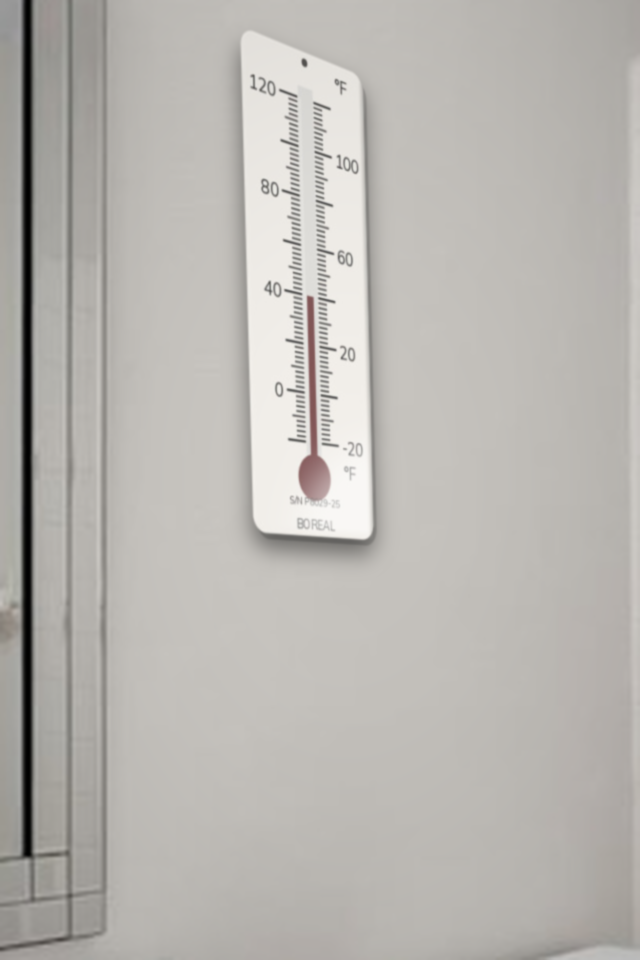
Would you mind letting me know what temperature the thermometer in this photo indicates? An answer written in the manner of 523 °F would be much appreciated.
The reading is 40 °F
